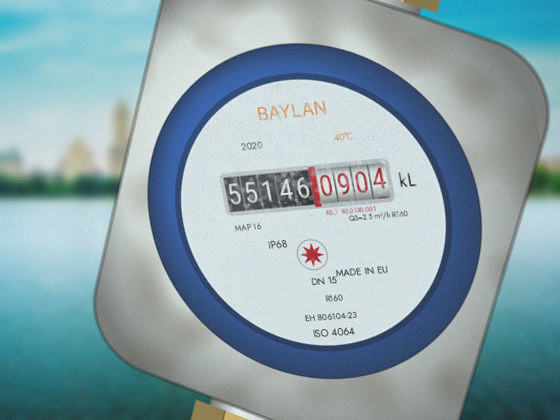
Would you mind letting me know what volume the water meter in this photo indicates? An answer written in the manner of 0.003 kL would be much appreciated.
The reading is 55146.0904 kL
